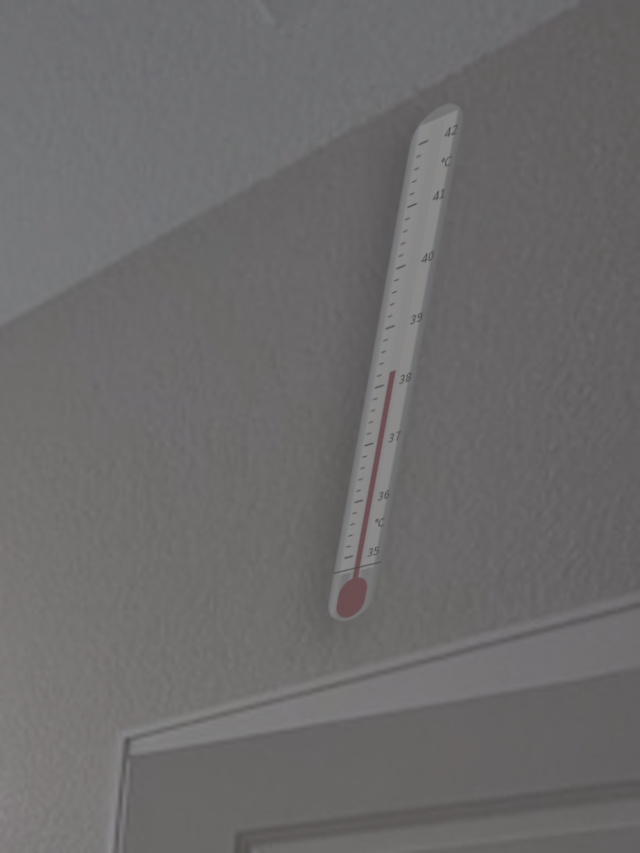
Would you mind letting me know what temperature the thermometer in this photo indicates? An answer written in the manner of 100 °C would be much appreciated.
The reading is 38.2 °C
